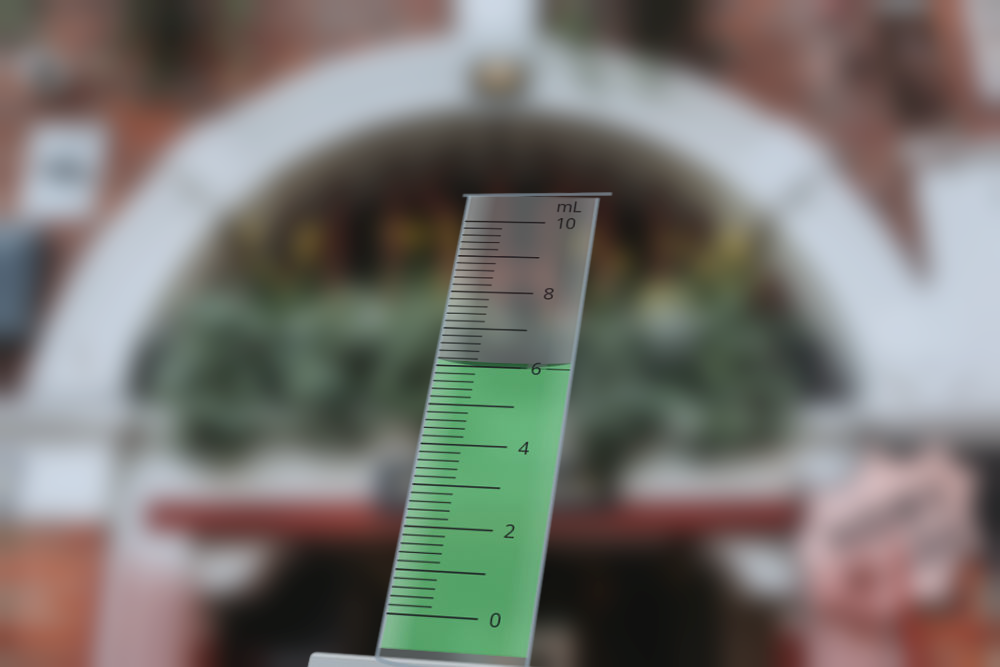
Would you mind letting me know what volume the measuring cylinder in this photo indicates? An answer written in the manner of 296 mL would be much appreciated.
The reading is 6 mL
